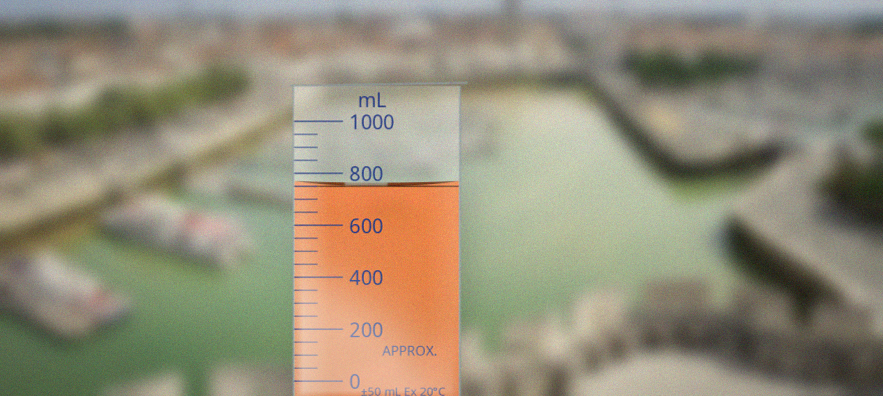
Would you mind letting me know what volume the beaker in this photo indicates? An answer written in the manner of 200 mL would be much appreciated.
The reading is 750 mL
